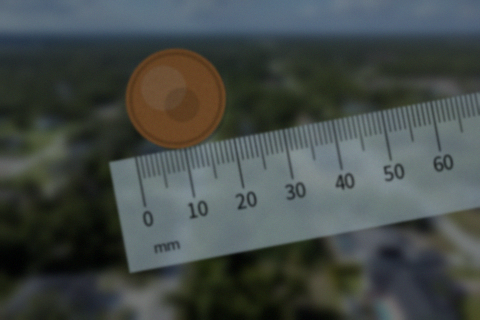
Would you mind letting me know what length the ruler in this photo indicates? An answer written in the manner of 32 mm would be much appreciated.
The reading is 20 mm
